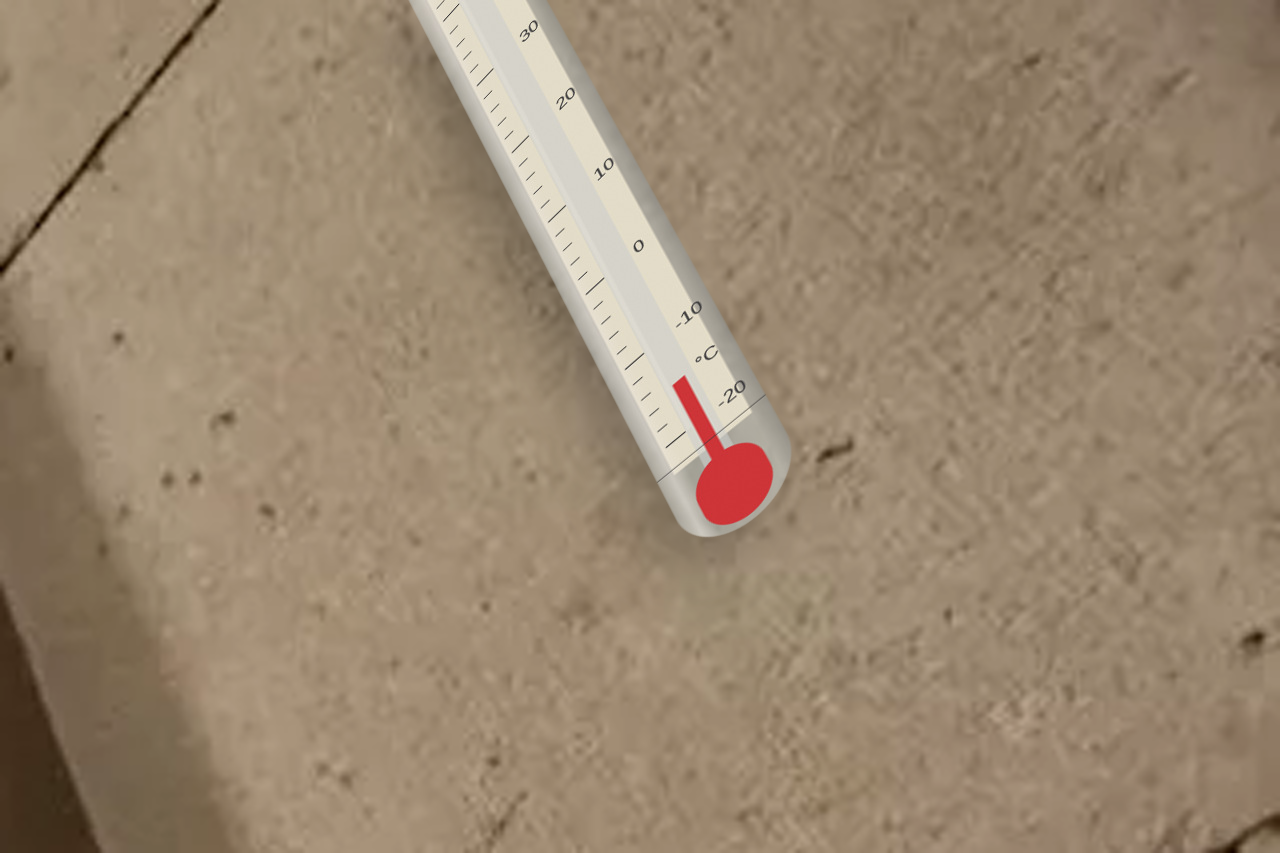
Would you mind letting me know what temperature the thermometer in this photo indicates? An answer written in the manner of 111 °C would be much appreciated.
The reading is -15 °C
